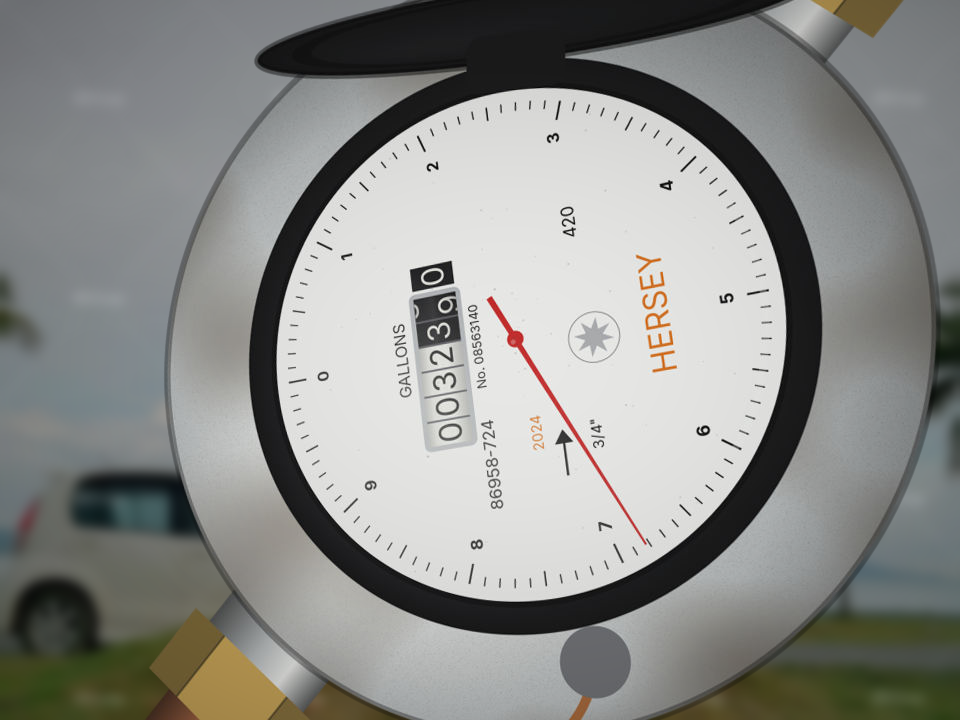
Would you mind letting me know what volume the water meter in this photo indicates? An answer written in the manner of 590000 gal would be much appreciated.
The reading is 32386.8 gal
